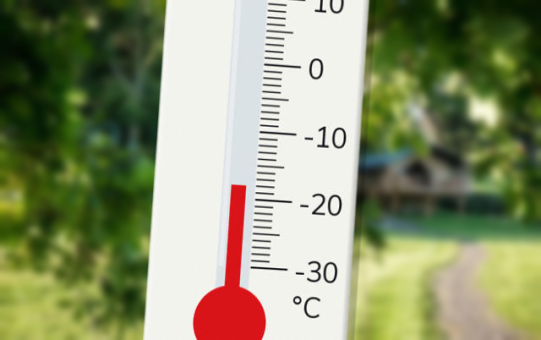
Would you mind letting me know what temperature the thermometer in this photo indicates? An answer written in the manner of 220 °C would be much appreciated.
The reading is -18 °C
